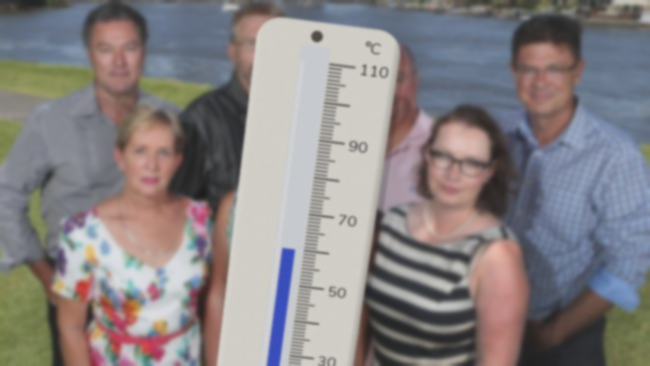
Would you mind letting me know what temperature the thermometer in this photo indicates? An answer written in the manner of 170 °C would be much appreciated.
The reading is 60 °C
